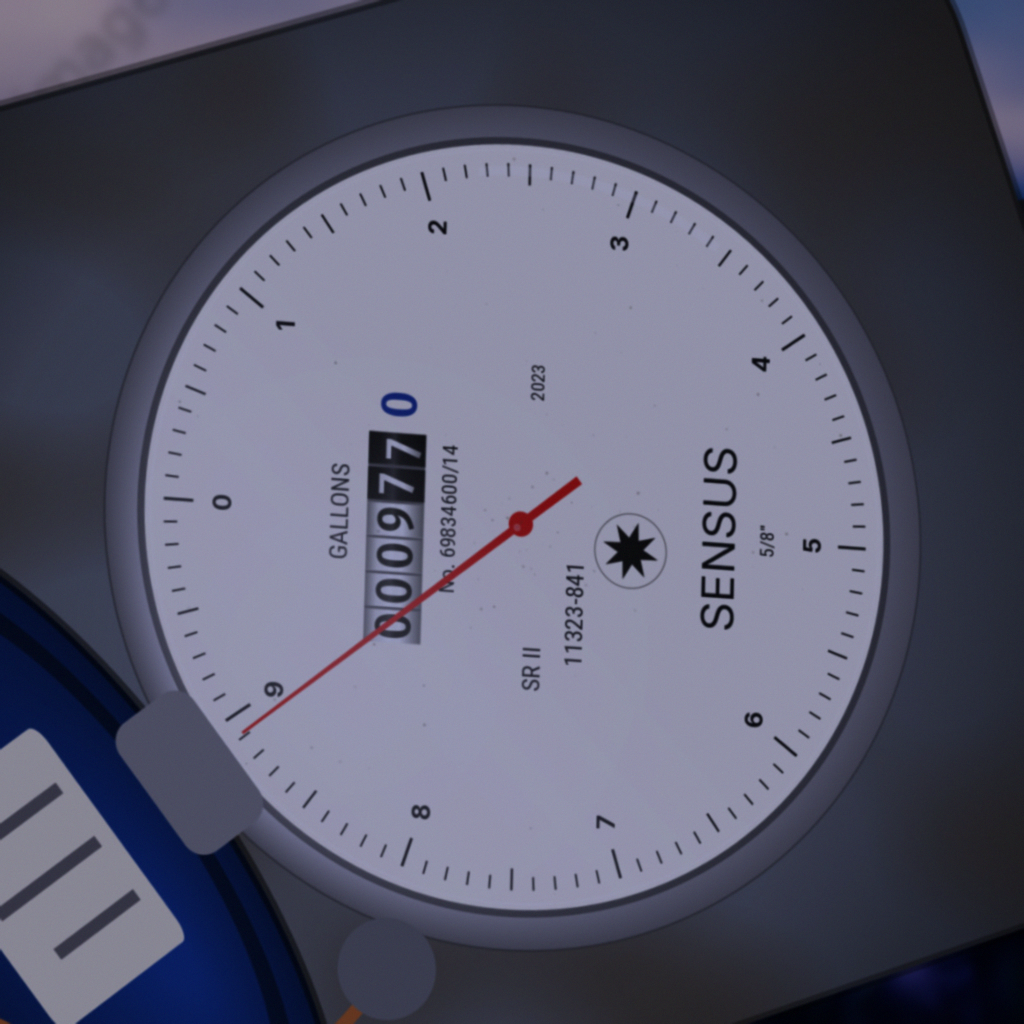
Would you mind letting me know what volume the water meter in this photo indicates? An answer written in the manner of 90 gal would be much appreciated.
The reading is 9768.9 gal
